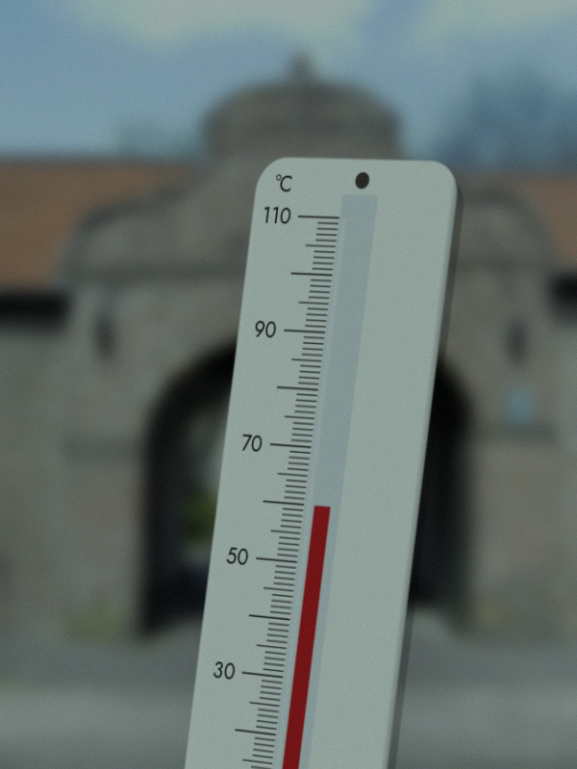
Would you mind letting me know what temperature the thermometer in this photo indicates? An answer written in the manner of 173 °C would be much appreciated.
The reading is 60 °C
